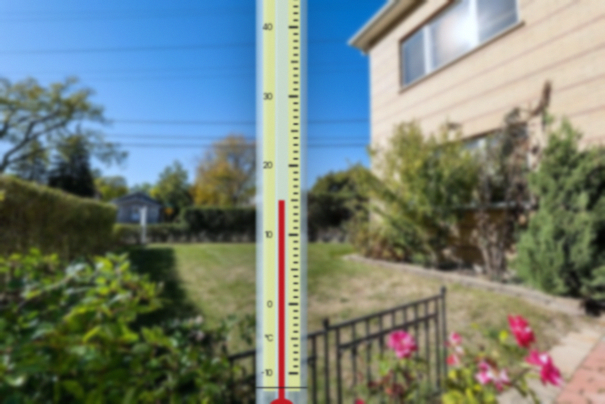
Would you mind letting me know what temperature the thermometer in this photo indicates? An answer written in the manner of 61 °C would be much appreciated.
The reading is 15 °C
